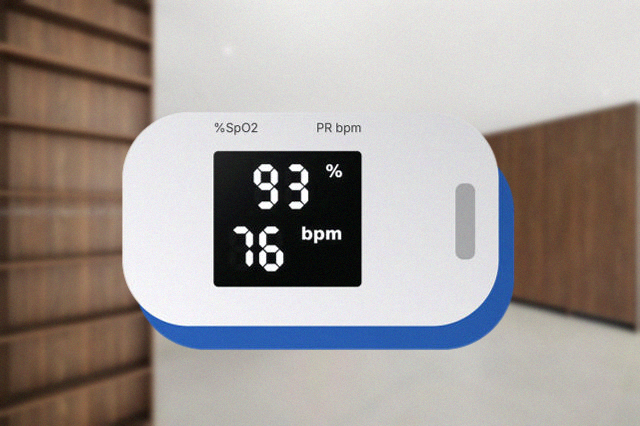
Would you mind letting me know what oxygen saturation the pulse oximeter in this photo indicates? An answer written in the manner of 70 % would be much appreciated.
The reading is 93 %
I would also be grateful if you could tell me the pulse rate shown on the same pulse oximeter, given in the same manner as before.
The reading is 76 bpm
